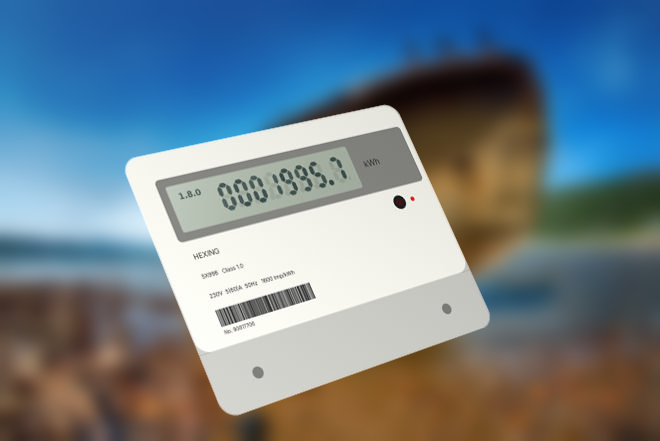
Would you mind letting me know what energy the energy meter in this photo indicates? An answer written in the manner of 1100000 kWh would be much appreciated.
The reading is 1995.7 kWh
